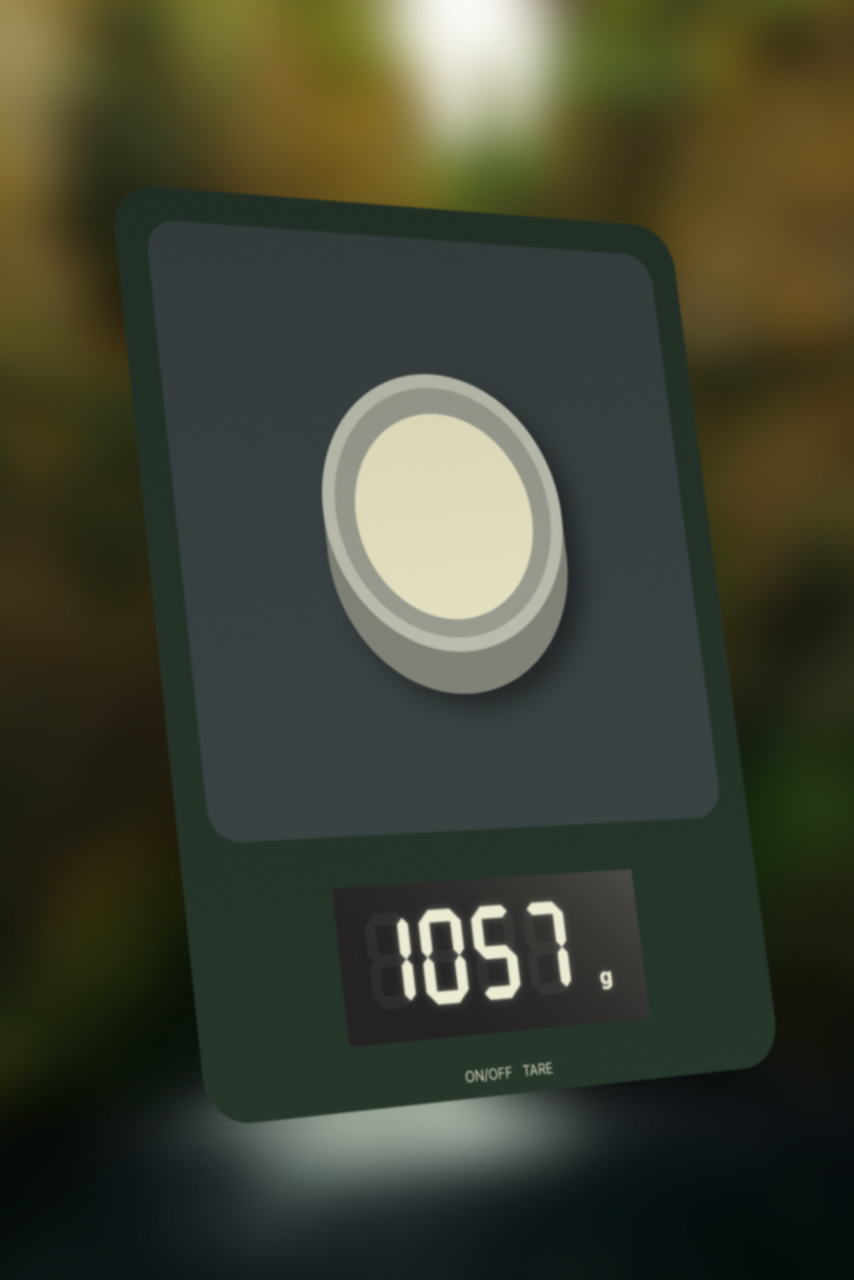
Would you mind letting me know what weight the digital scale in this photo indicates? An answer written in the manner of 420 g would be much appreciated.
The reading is 1057 g
